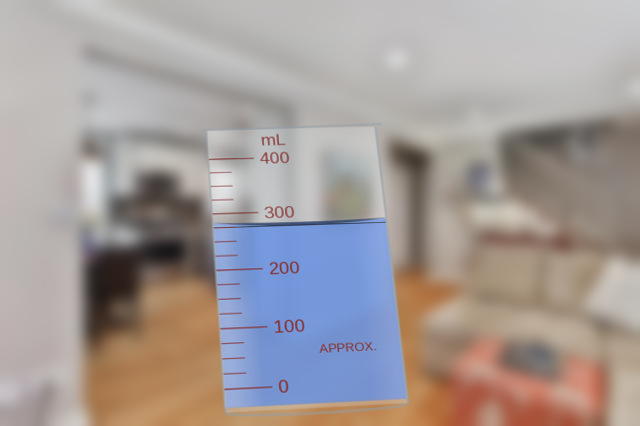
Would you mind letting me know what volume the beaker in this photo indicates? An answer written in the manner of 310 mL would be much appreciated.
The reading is 275 mL
